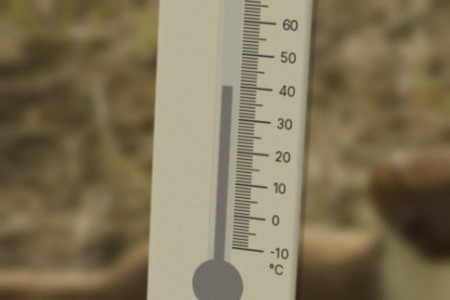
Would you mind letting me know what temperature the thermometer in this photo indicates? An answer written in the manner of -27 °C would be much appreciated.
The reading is 40 °C
